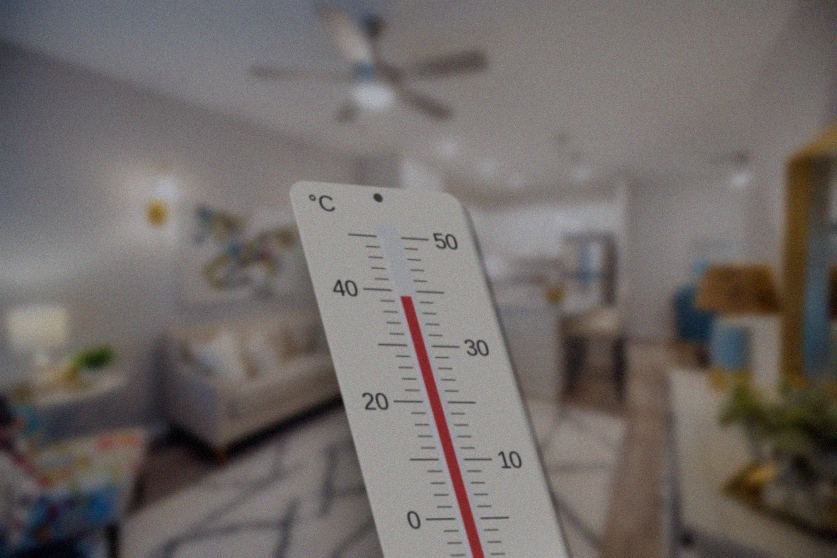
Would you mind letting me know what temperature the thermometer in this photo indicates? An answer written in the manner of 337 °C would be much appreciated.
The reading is 39 °C
